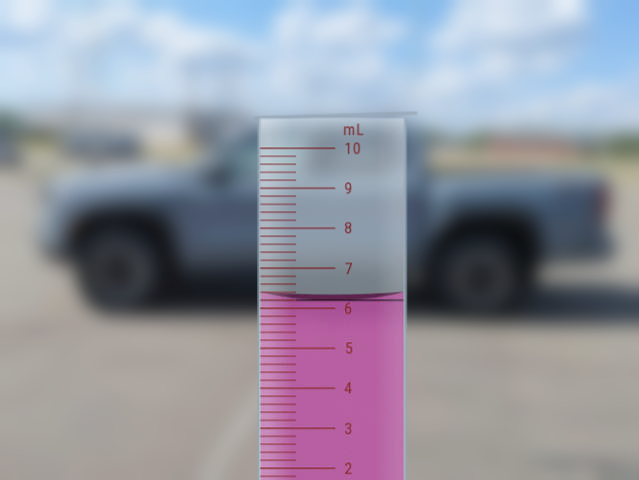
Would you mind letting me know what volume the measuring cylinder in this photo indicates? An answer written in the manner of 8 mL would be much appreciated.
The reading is 6.2 mL
